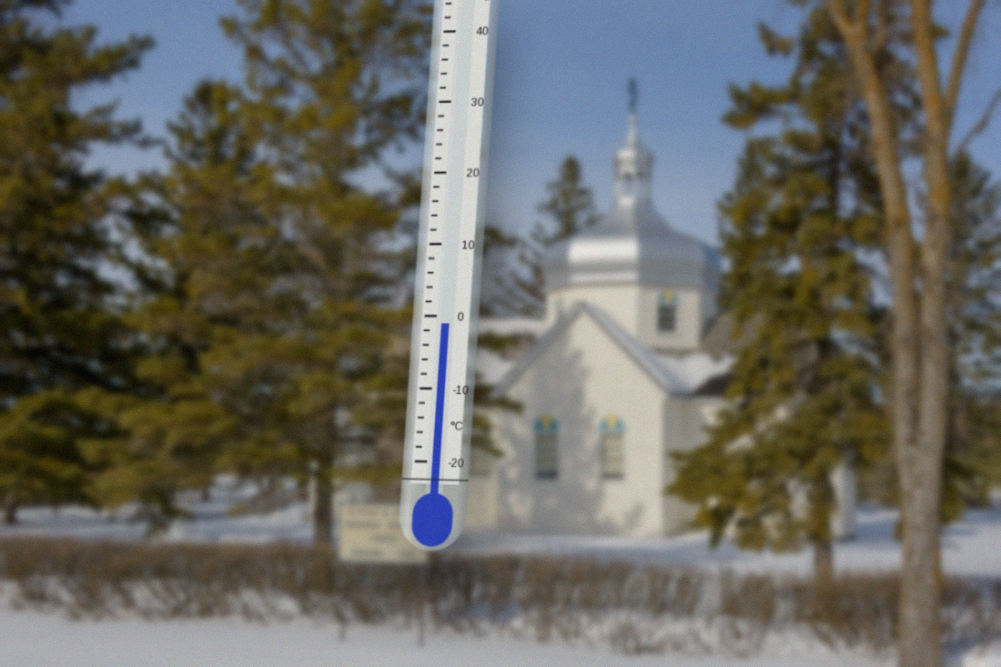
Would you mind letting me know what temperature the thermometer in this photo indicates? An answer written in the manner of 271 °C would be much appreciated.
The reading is -1 °C
